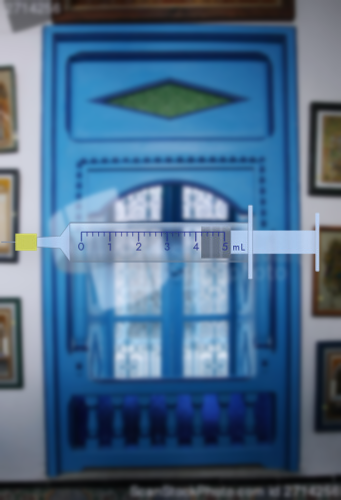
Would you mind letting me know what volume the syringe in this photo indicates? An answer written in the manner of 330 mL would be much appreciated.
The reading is 4.2 mL
